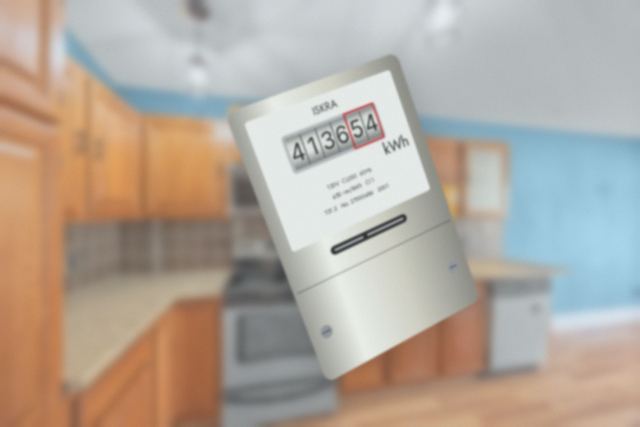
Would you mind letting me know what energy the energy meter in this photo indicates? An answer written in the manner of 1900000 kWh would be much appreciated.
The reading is 4136.54 kWh
